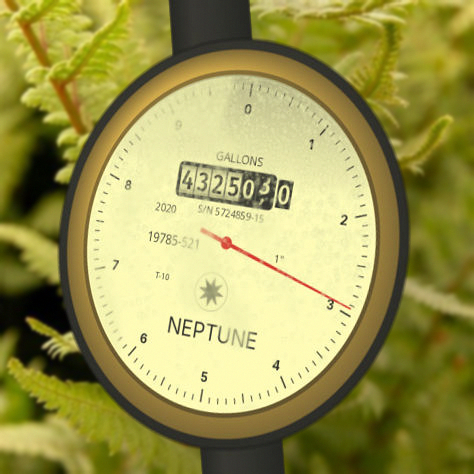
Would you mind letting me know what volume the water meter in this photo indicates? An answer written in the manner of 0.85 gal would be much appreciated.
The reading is 4325032.9 gal
